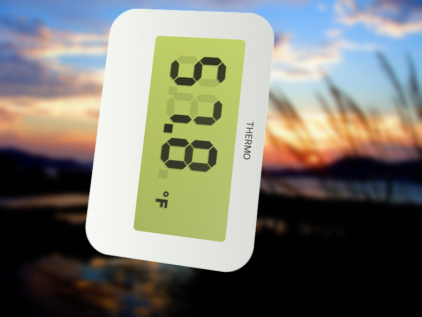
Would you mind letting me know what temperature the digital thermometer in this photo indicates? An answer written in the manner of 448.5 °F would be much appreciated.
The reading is 57.8 °F
